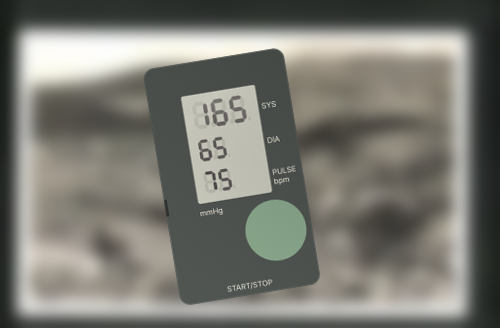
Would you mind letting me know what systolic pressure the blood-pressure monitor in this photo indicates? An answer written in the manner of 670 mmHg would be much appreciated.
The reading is 165 mmHg
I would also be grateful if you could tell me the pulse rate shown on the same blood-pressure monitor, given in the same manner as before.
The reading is 75 bpm
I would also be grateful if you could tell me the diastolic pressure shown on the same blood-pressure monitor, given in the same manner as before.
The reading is 65 mmHg
